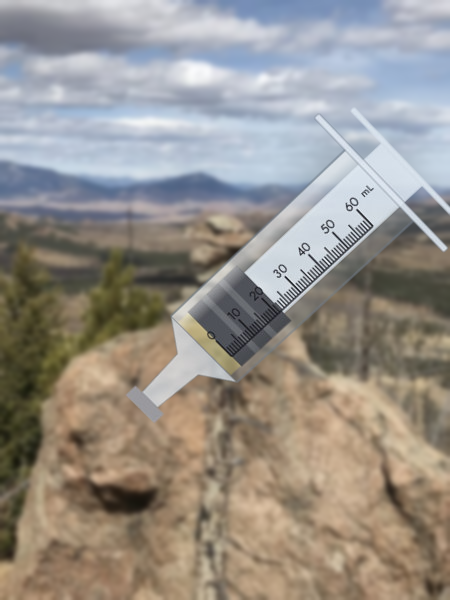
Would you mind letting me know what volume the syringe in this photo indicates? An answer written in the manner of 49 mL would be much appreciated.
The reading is 0 mL
